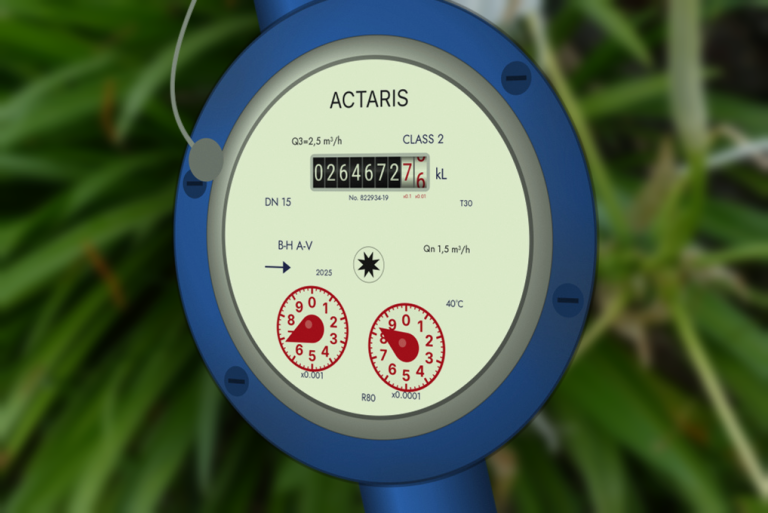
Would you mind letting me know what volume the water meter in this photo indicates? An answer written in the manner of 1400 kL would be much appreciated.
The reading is 264672.7568 kL
